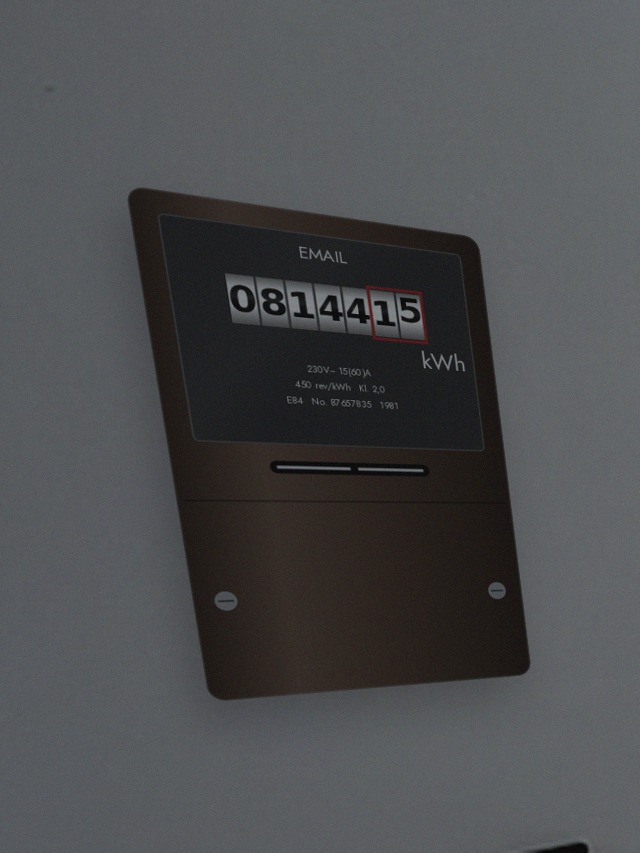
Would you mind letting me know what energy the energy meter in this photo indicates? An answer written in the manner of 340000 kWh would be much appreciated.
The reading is 8144.15 kWh
